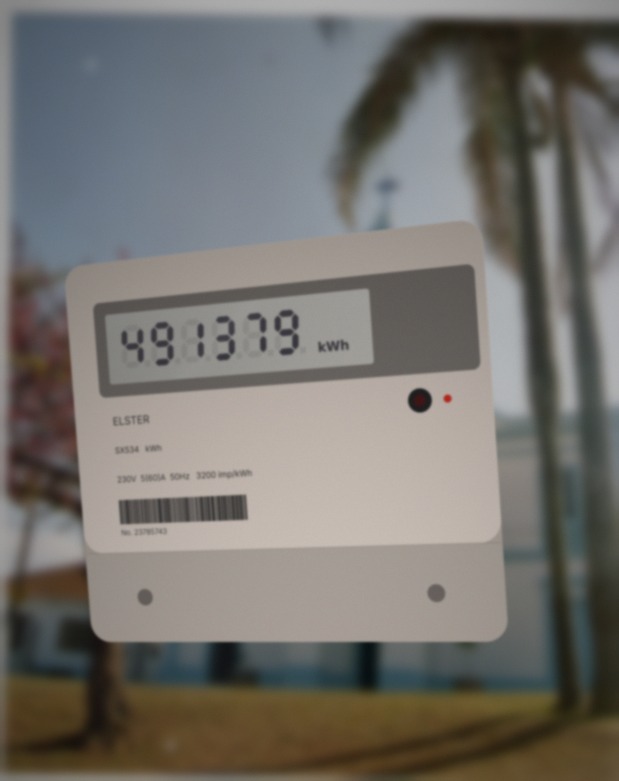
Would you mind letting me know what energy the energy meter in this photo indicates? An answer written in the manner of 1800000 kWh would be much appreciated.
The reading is 491379 kWh
